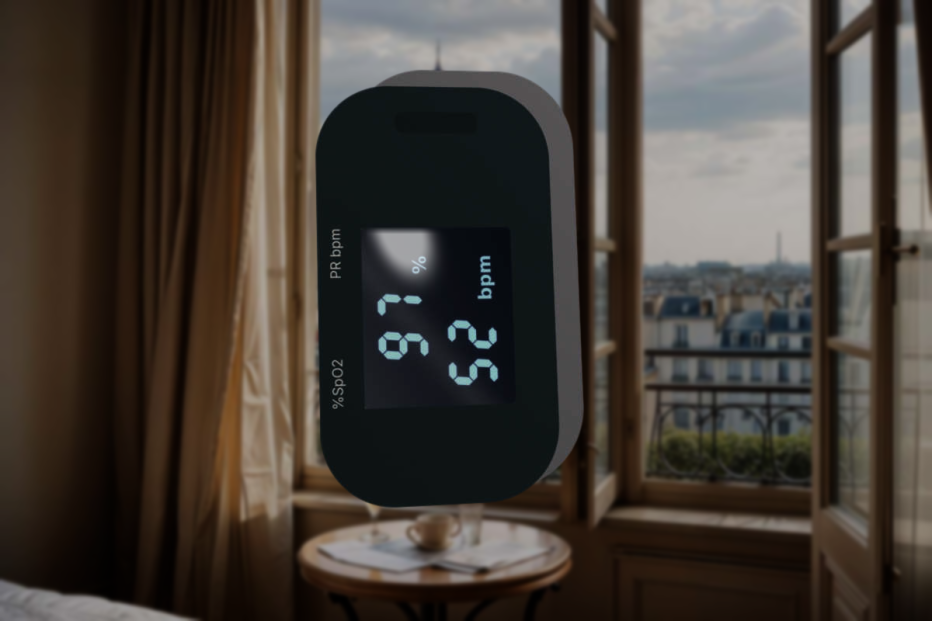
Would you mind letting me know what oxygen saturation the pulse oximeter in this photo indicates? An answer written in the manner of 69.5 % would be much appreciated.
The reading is 97 %
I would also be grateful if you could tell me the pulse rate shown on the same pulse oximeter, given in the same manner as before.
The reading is 52 bpm
